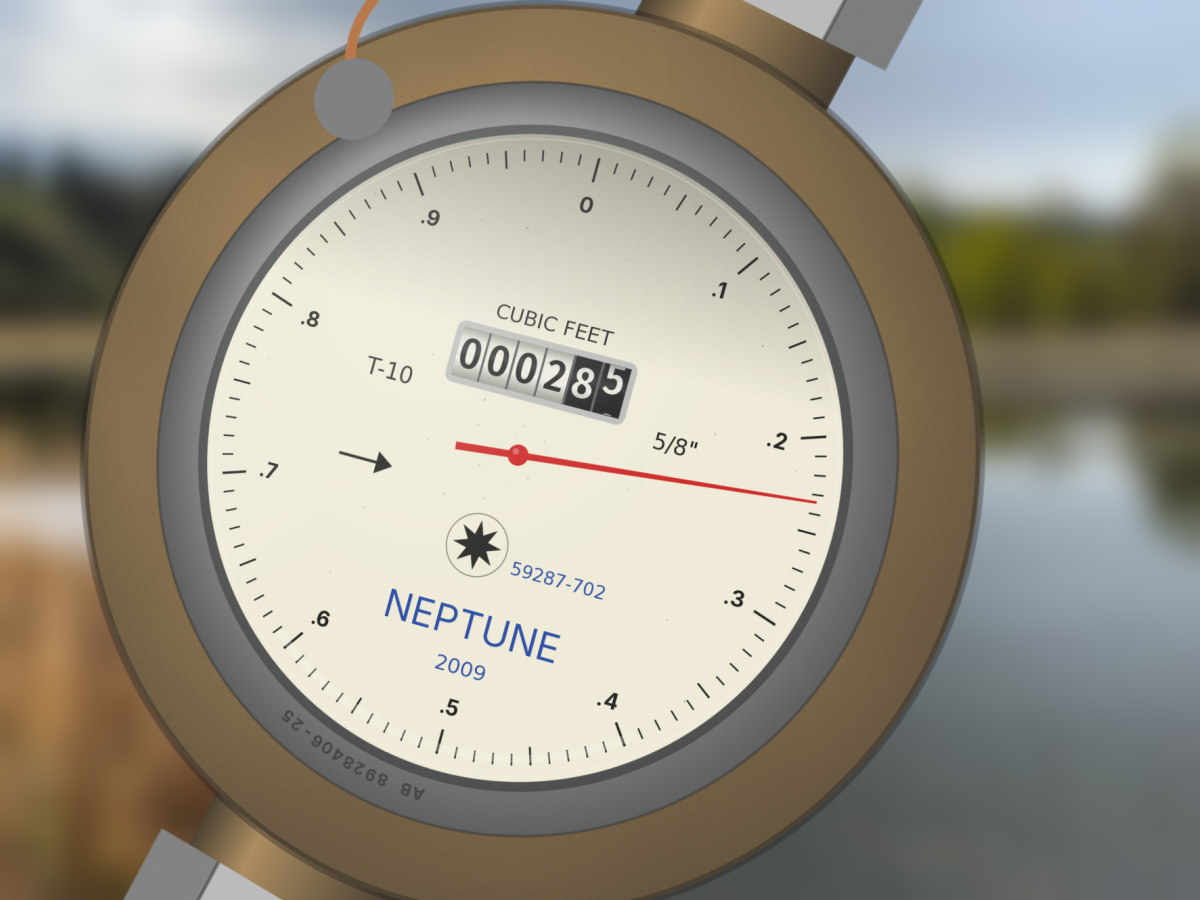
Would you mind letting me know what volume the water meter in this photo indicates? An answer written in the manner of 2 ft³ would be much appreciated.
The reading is 285.23 ft³
